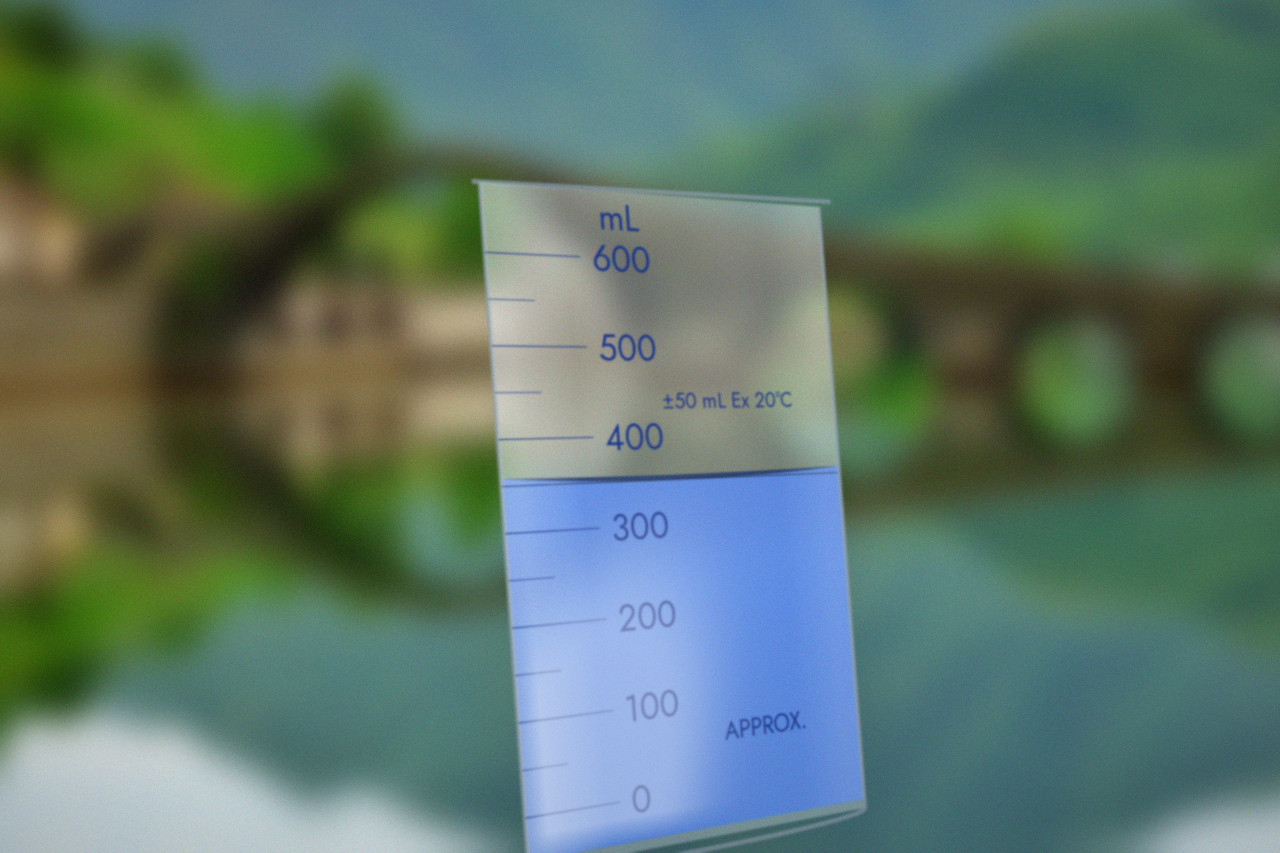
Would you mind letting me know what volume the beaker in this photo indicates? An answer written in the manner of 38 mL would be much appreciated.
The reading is 350 mL
